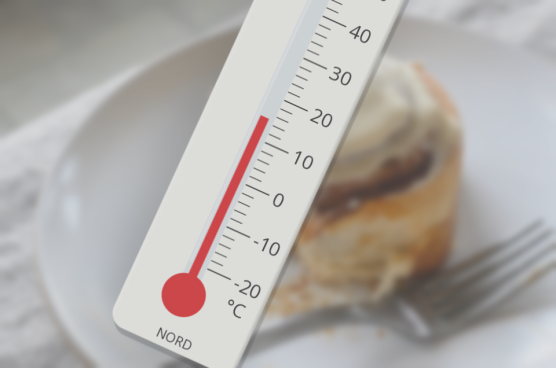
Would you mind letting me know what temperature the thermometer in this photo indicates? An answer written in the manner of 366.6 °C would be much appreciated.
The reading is 15 °C
